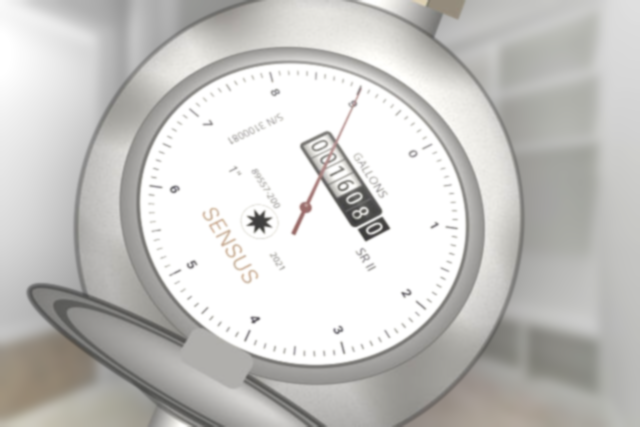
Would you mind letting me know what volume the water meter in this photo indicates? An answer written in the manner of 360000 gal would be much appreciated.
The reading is 16079.0 gal
